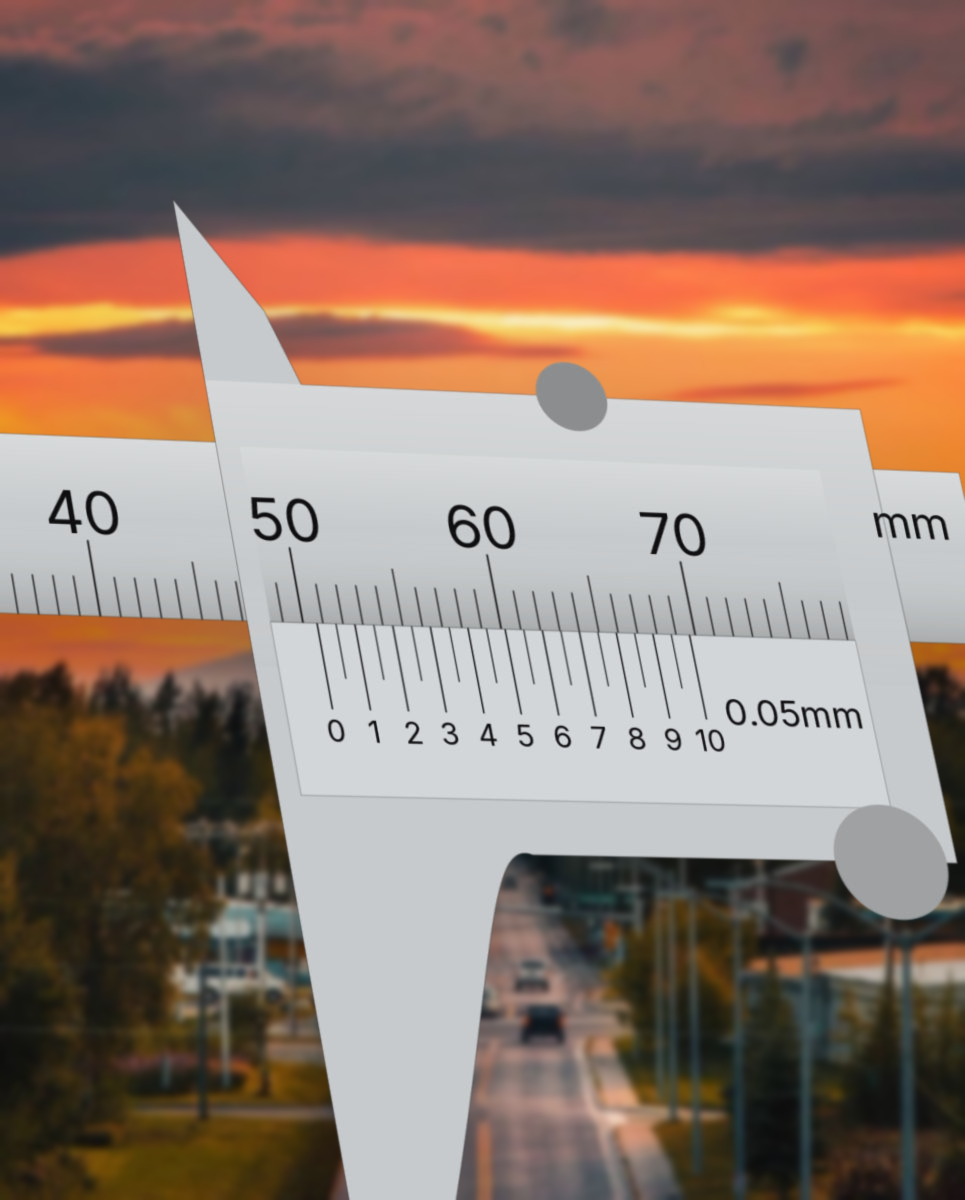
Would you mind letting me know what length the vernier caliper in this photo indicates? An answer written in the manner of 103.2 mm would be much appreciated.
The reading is 50.7 mm
